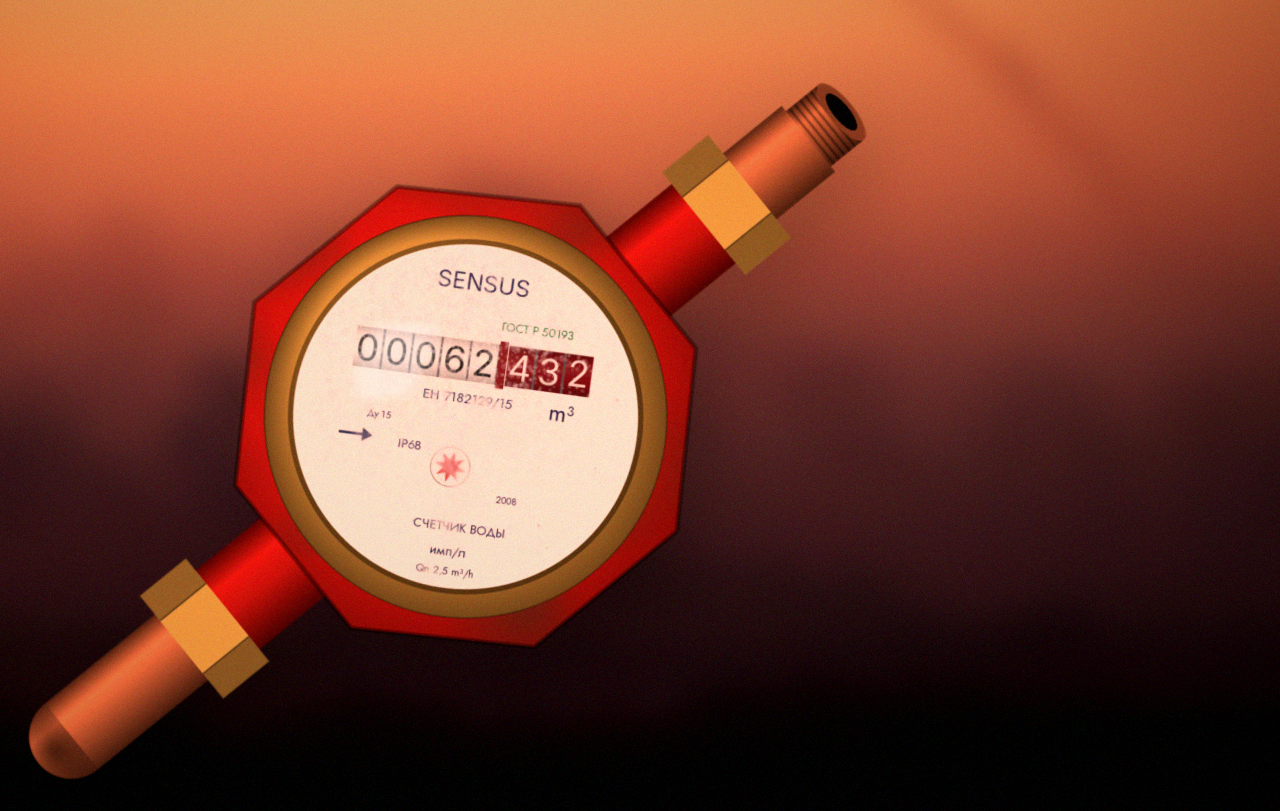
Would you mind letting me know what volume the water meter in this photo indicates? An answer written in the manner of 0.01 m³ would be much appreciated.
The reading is 62.432 m³
